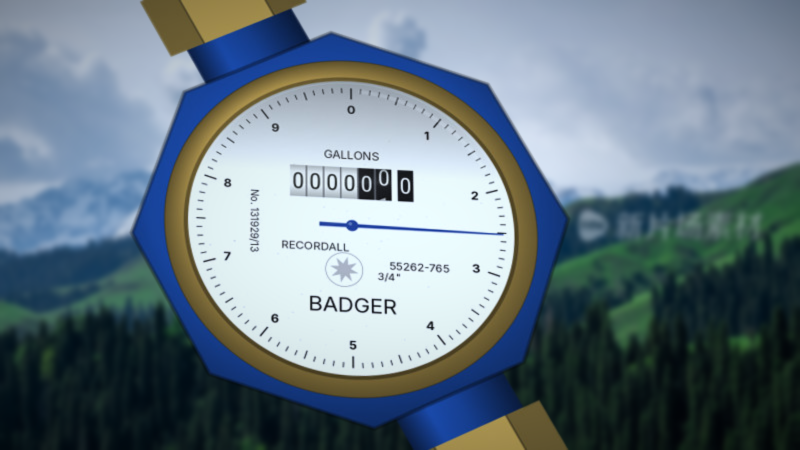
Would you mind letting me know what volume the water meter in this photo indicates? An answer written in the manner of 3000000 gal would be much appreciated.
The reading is 2.5 gal
